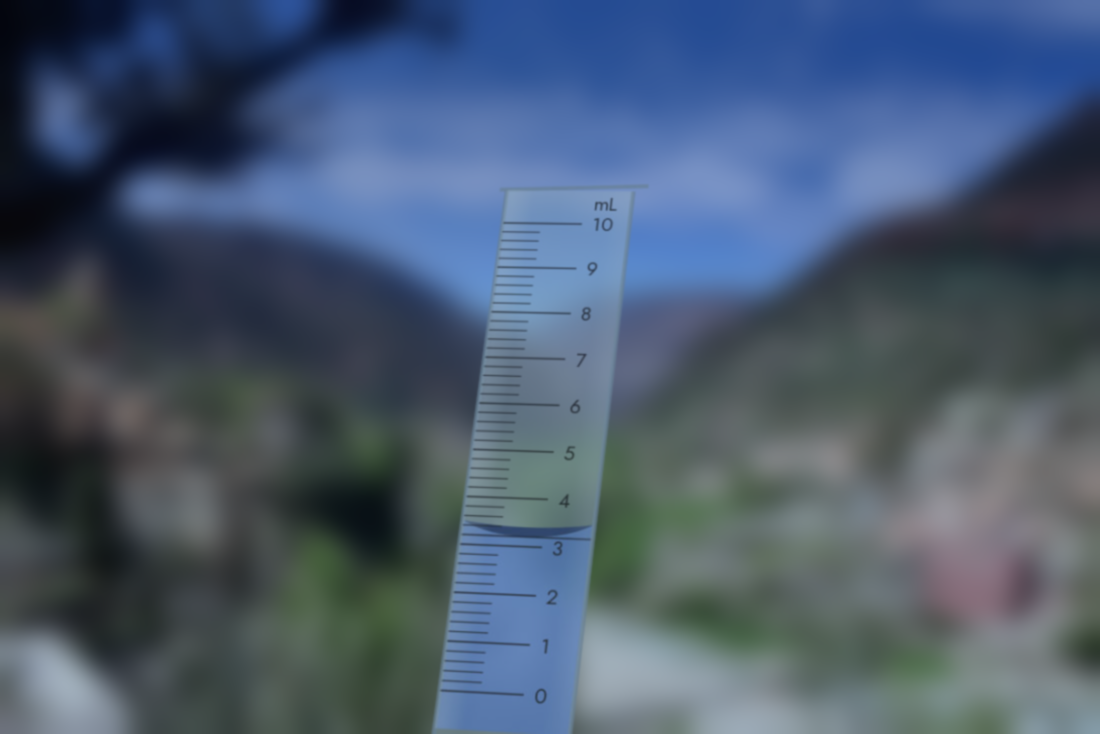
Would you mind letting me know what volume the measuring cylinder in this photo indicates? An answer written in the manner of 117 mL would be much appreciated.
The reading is 3.2 mL
